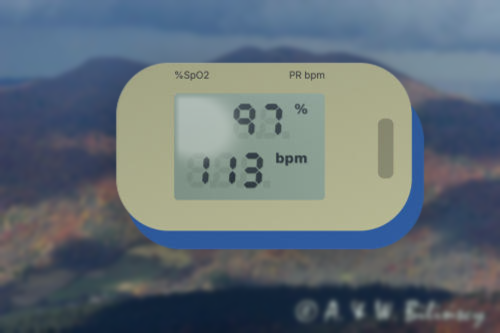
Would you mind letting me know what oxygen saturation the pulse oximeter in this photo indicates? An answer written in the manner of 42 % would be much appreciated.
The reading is 97 %
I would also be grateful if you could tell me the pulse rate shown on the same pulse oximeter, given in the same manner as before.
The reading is 113 bpm
